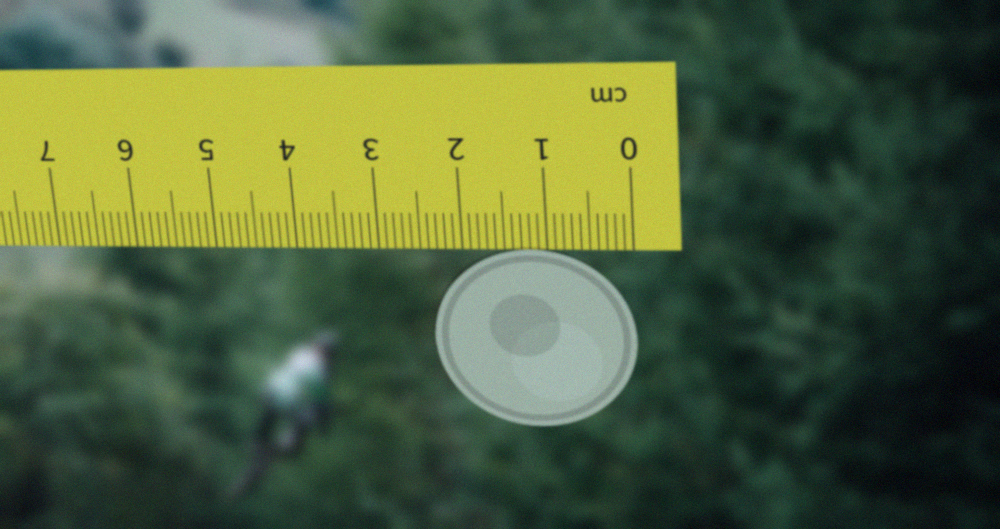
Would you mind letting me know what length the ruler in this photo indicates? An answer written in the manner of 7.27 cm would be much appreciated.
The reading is 2.4 cm
